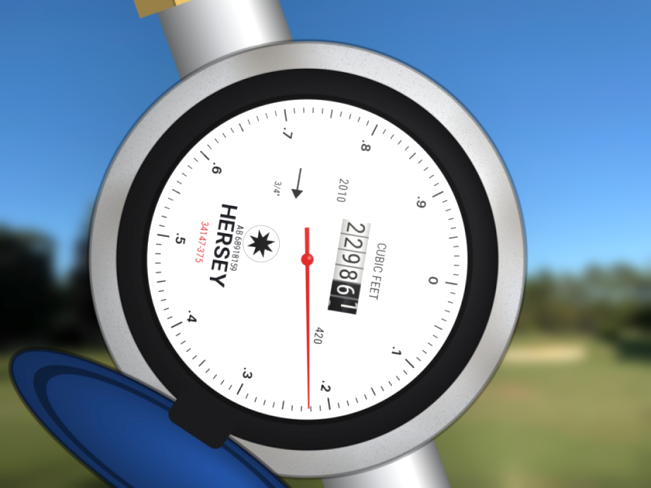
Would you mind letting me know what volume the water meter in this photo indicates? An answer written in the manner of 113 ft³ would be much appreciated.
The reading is 229861.22 ft³
